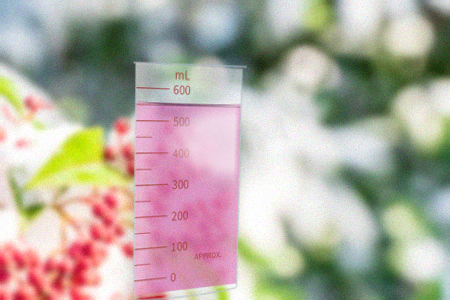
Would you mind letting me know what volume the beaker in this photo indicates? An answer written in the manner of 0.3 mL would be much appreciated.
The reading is 550 mL
